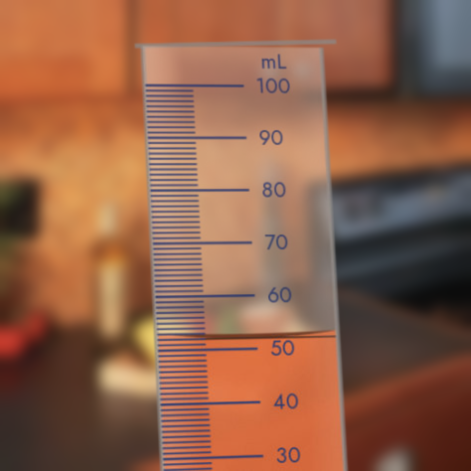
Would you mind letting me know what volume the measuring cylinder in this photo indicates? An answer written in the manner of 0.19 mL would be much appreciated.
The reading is 52 mL
